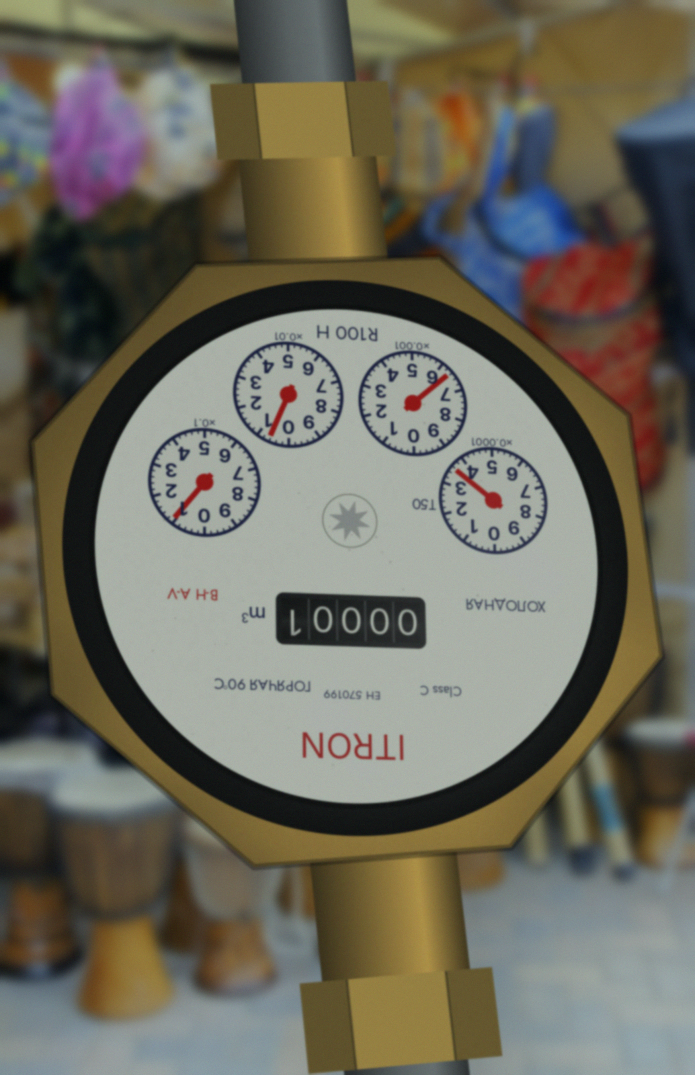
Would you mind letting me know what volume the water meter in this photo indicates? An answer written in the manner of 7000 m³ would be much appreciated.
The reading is 1.1063 m³
